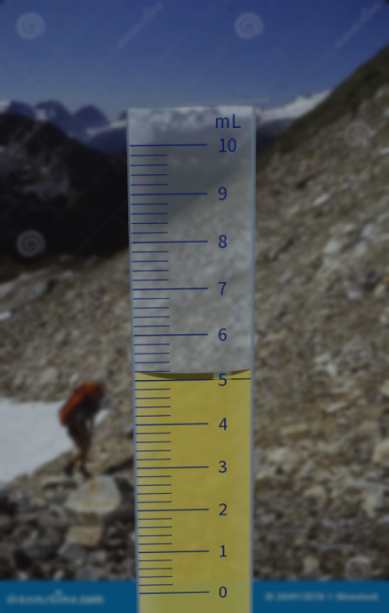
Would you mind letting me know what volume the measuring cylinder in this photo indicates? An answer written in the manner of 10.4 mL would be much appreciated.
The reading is 5 mL
